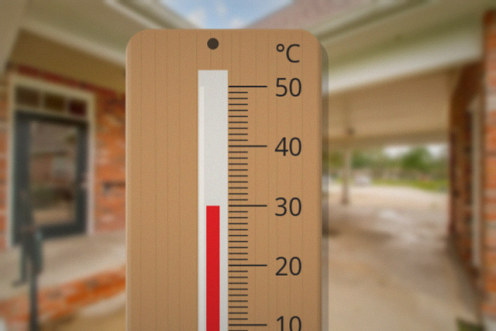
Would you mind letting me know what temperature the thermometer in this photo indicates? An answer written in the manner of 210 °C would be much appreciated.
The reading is 30 °C
